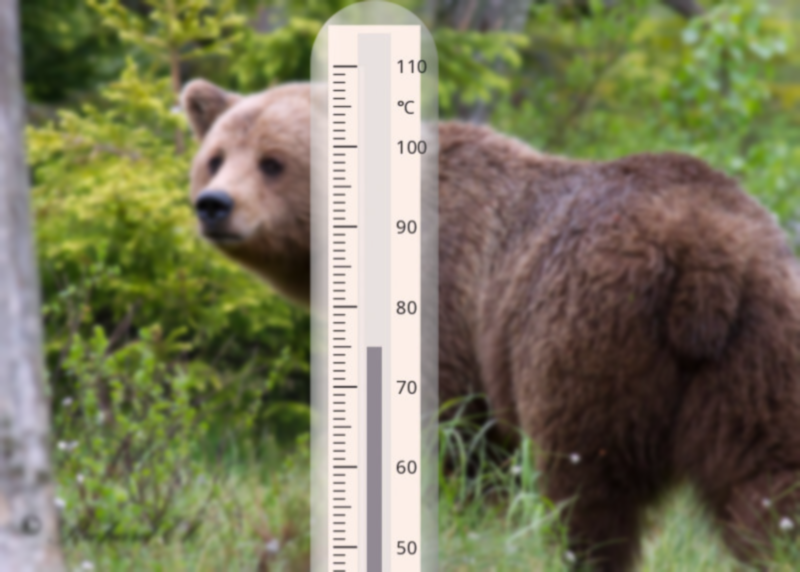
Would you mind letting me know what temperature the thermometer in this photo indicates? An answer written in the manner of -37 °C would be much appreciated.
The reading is 75 °C
